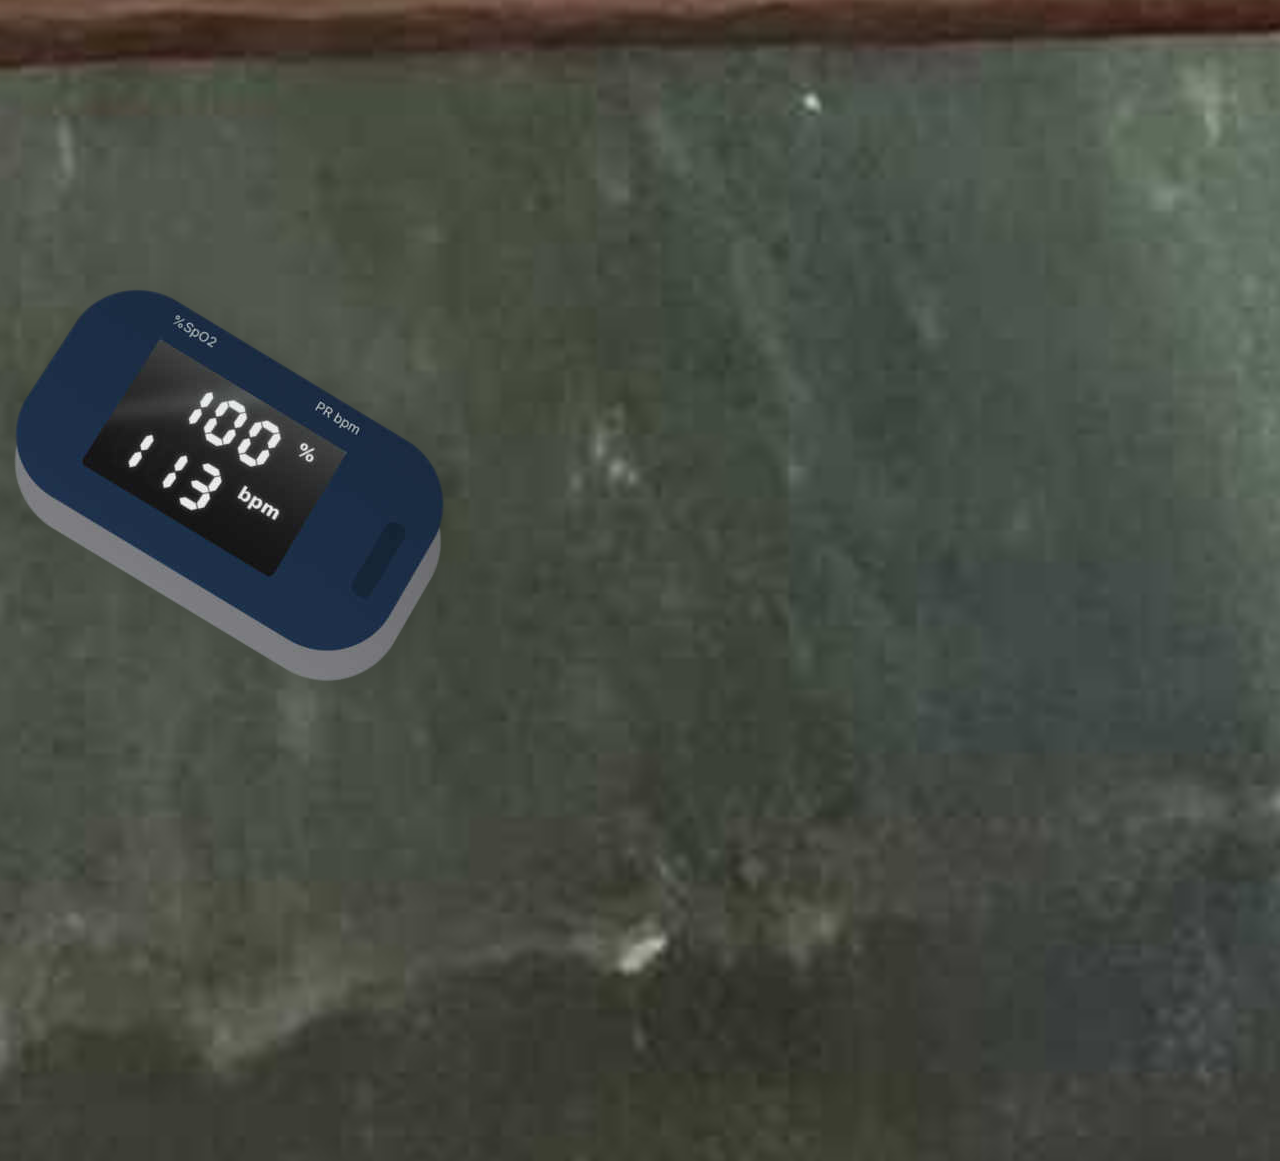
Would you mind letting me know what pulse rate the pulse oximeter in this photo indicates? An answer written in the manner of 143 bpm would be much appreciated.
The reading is 113 bpm
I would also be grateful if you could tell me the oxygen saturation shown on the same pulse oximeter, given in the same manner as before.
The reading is 100 %
